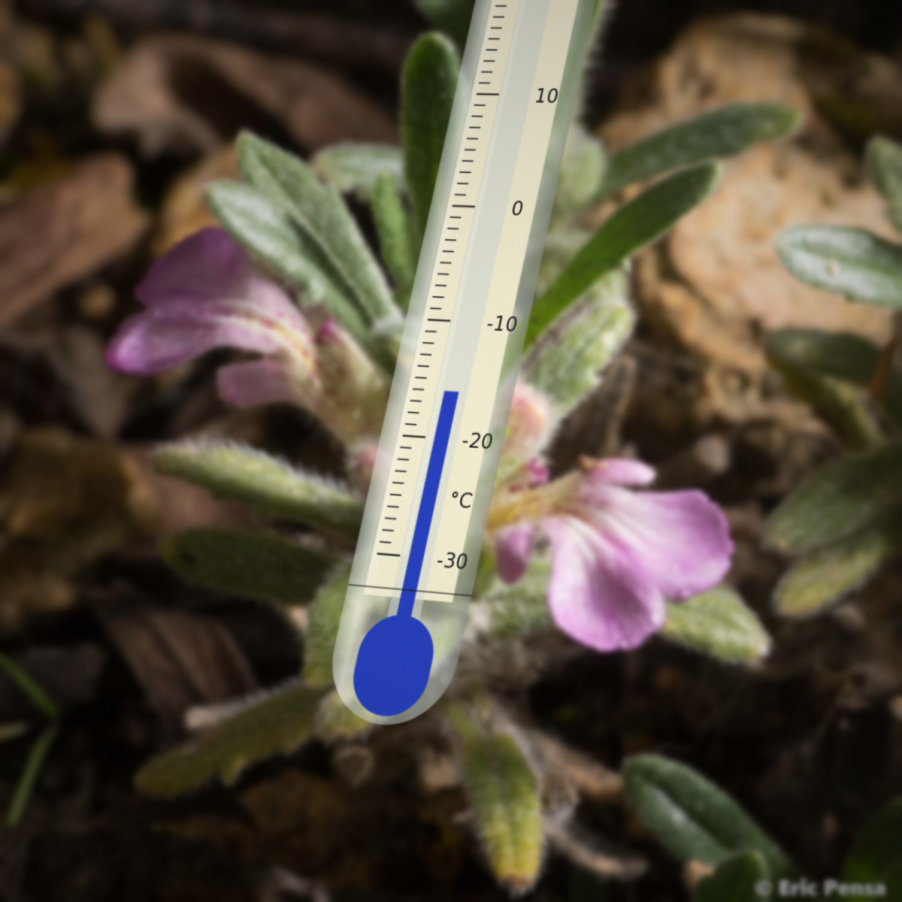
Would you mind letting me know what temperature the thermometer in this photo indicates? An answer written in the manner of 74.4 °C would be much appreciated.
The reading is -16 °C
